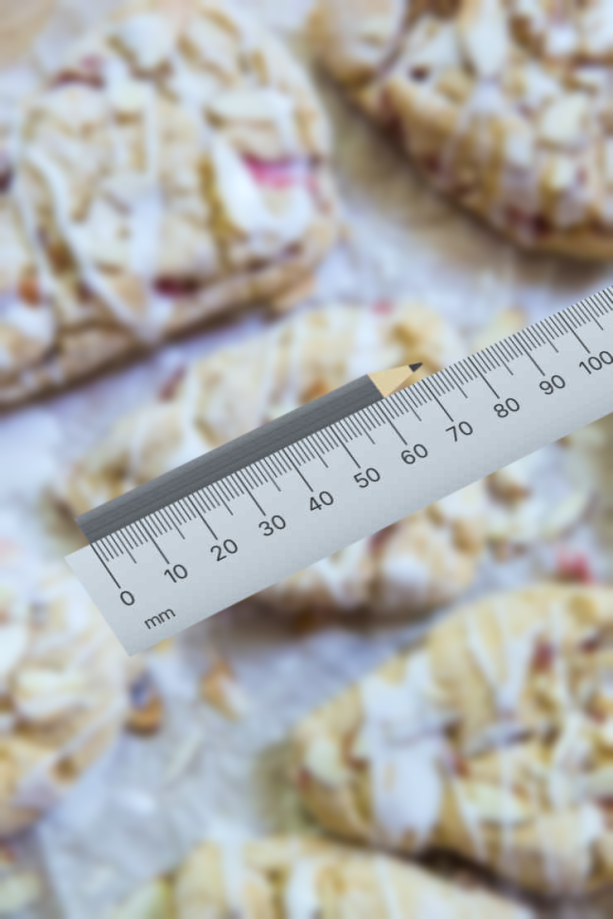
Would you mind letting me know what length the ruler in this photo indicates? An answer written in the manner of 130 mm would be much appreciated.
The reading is 72 mm
